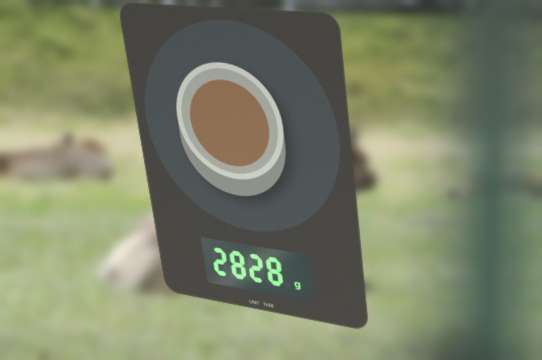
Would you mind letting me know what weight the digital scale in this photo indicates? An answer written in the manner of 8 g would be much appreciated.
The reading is 2828 g
